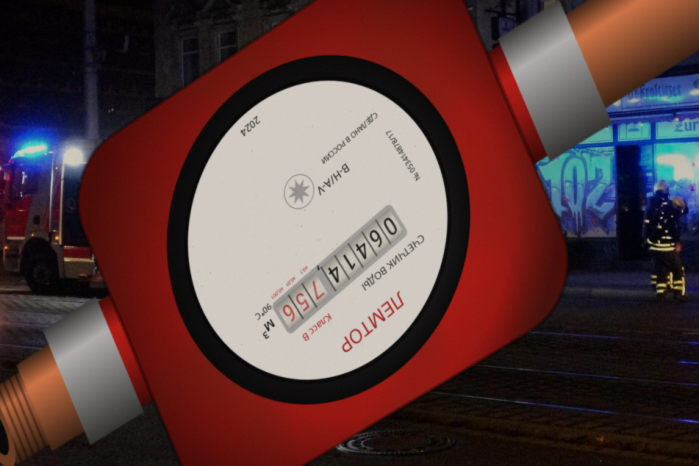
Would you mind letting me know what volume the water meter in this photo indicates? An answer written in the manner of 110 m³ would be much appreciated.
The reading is 6414.756 m³
